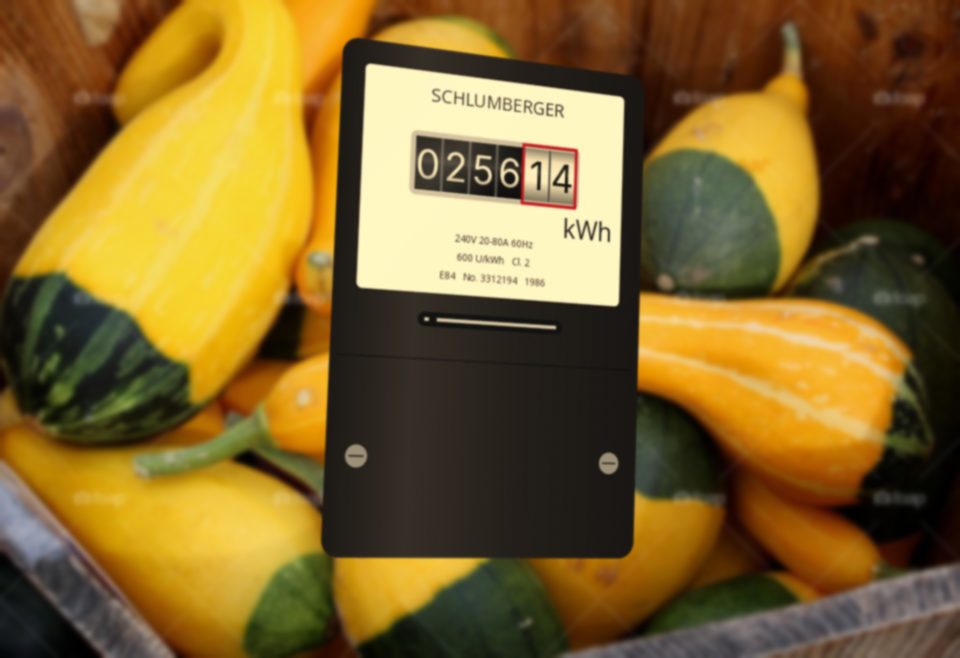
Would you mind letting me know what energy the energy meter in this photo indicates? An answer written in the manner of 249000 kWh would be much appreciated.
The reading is 256.14 kWh
